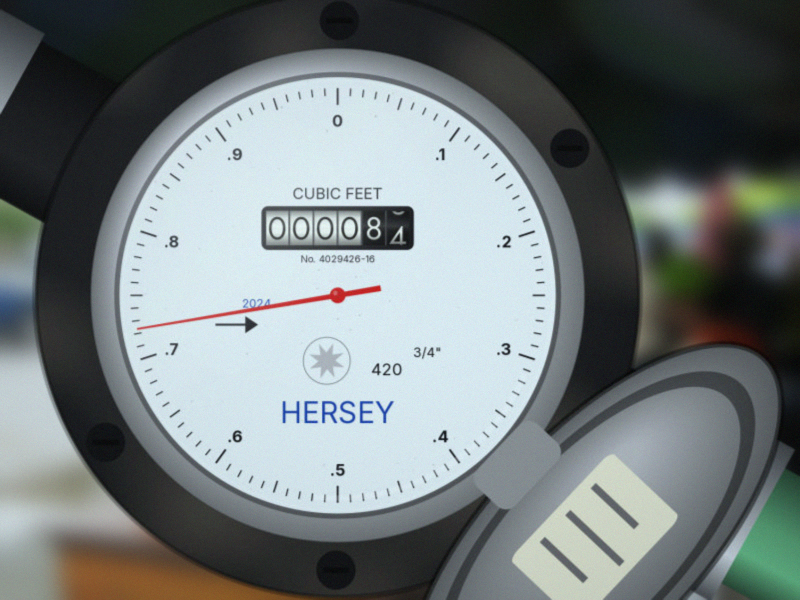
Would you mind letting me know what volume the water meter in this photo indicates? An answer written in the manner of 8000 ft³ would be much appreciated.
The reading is 83.72 ft³
